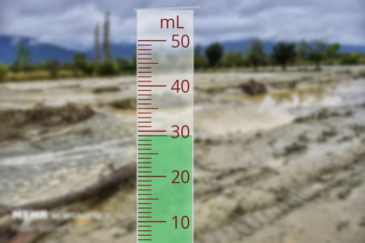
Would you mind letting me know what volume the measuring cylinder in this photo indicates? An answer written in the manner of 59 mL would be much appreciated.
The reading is 29 mL
